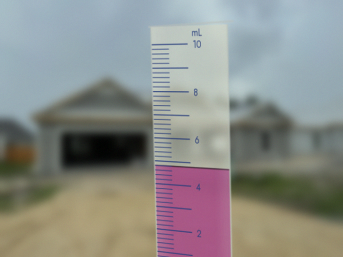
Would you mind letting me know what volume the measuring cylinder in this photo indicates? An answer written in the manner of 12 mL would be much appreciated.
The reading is 4.8 mL
